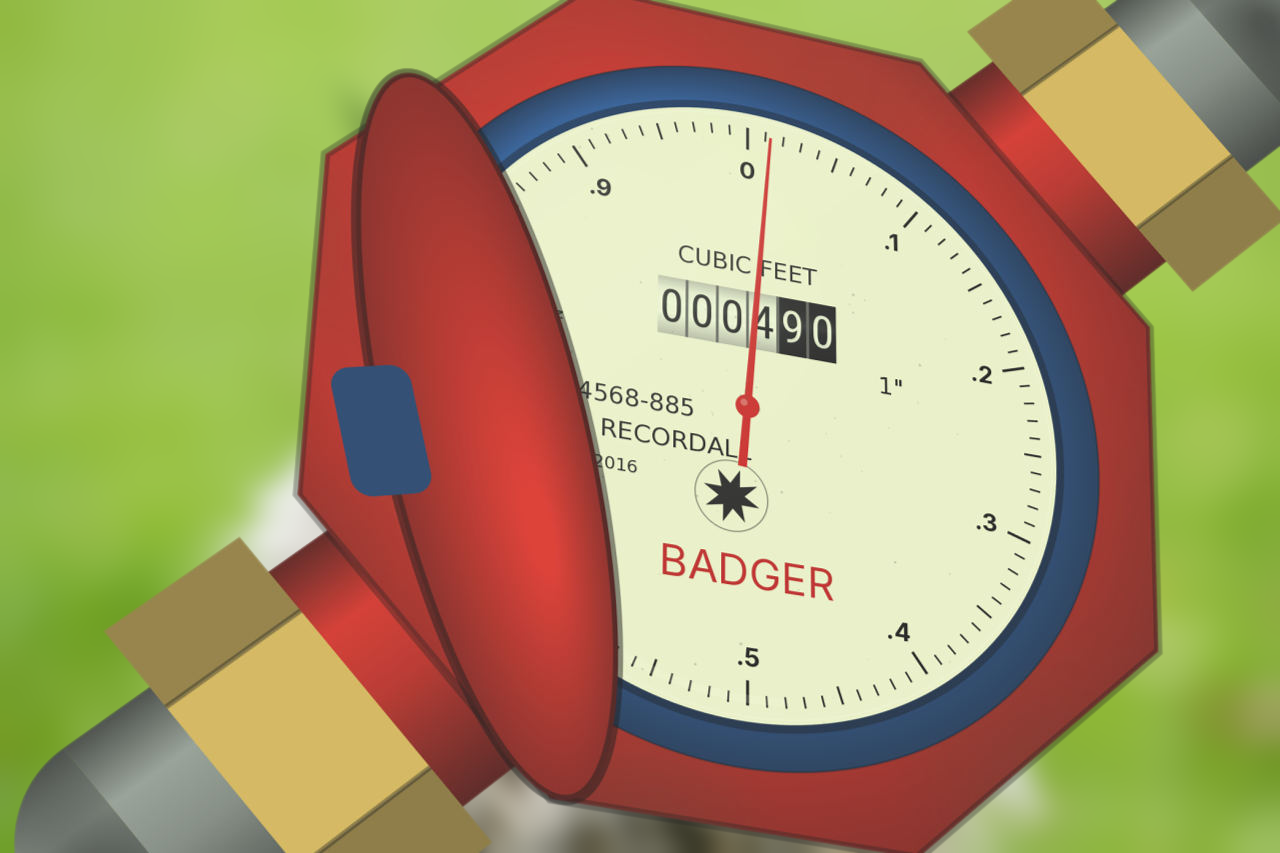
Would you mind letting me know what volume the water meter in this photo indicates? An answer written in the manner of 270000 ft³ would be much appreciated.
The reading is 490.01 ft³
